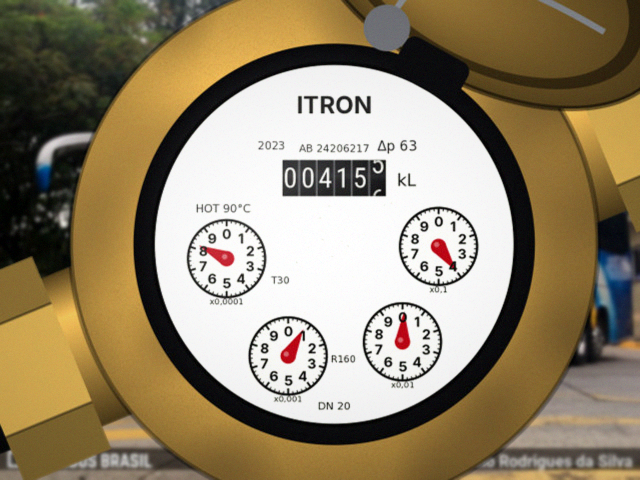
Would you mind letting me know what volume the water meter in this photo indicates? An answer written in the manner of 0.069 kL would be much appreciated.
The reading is 4155.4008 kL
